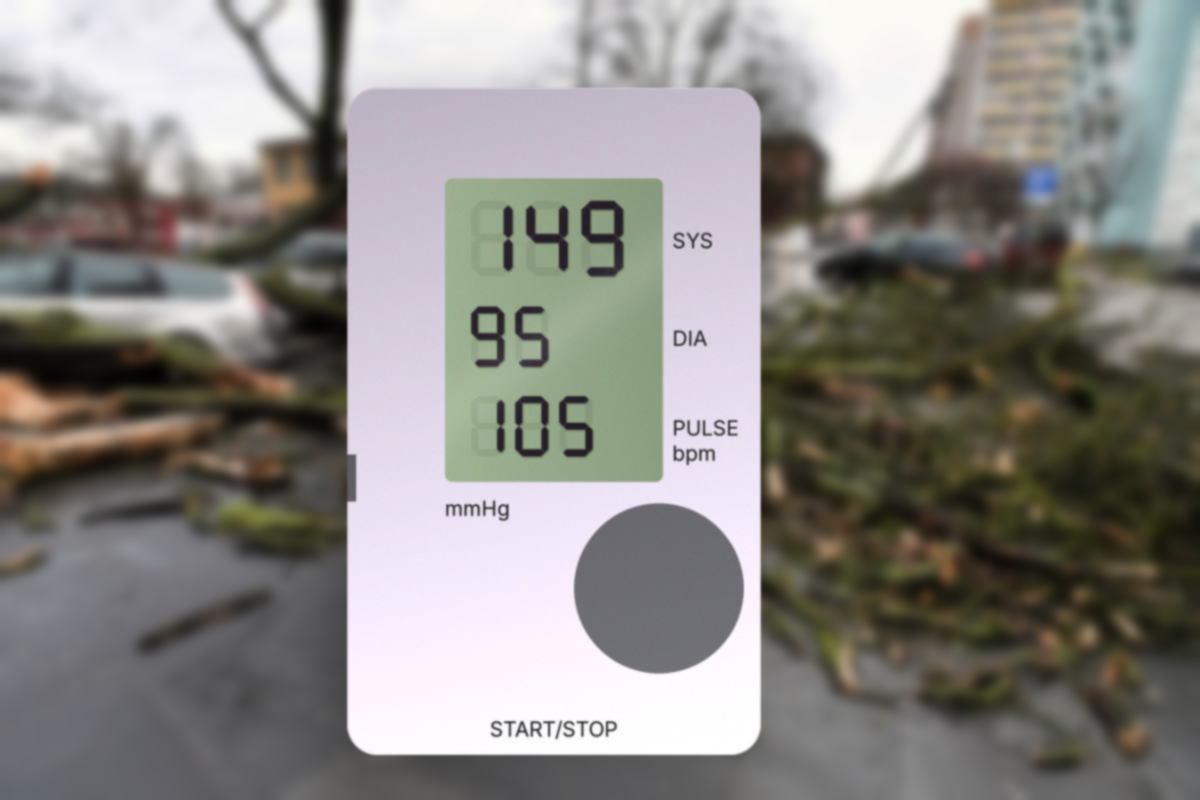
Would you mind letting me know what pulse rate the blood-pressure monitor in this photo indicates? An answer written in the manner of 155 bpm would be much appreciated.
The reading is 105 bpm
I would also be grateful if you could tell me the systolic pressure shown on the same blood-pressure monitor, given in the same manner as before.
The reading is 149 mmHg
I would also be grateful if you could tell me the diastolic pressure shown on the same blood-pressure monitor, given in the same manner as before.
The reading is 95 mmHg
